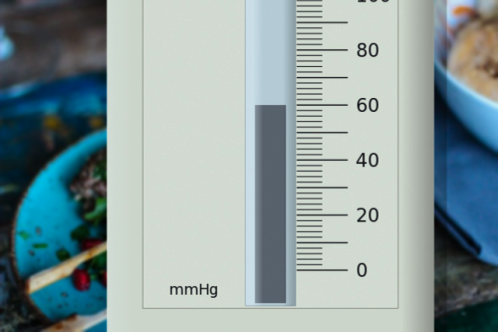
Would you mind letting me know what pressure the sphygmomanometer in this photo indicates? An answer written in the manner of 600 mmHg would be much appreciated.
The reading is 60 mmHg
